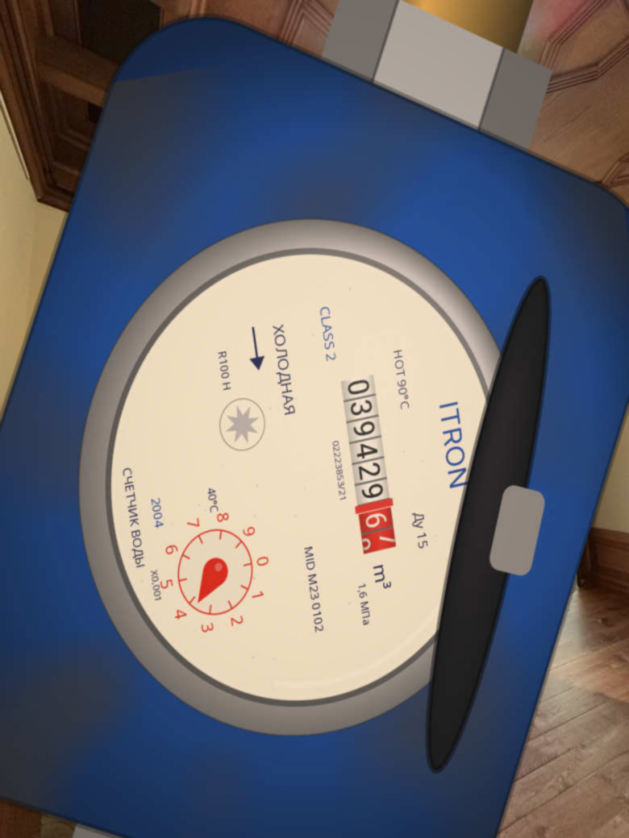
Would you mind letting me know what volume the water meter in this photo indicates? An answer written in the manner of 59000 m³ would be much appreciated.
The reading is 39429.673 m³
